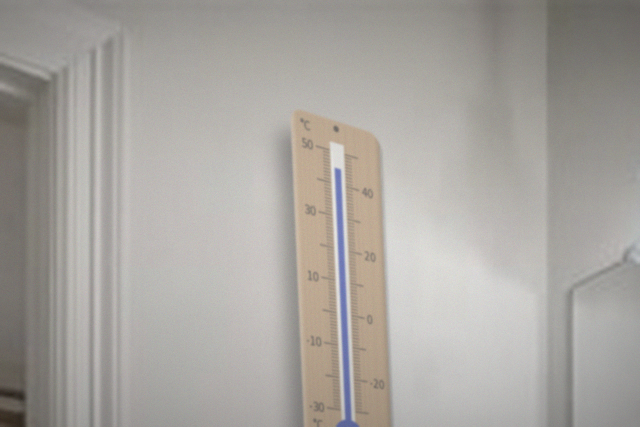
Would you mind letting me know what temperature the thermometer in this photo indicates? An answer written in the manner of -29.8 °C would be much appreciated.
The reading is 45 °C
